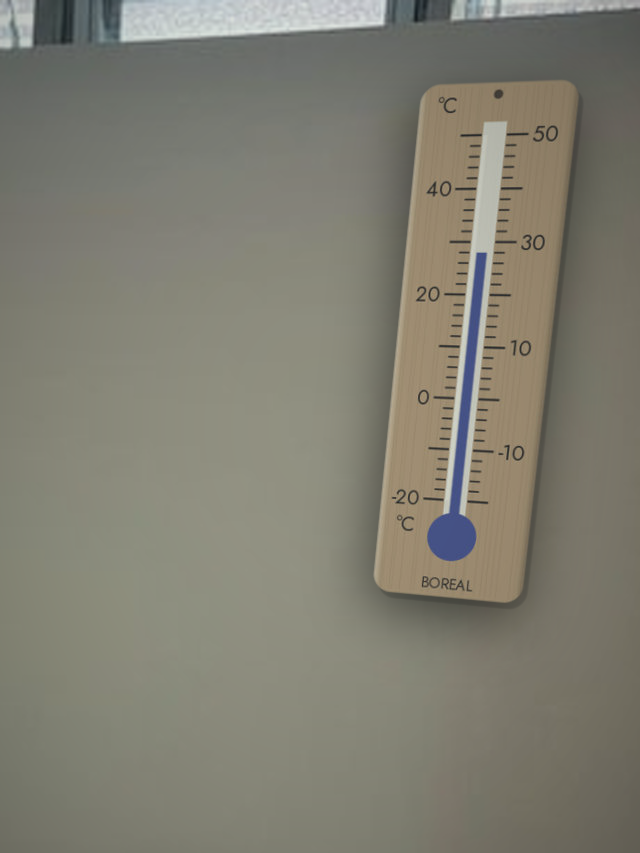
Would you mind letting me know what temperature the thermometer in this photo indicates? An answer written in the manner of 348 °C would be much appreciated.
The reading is 28 °C
